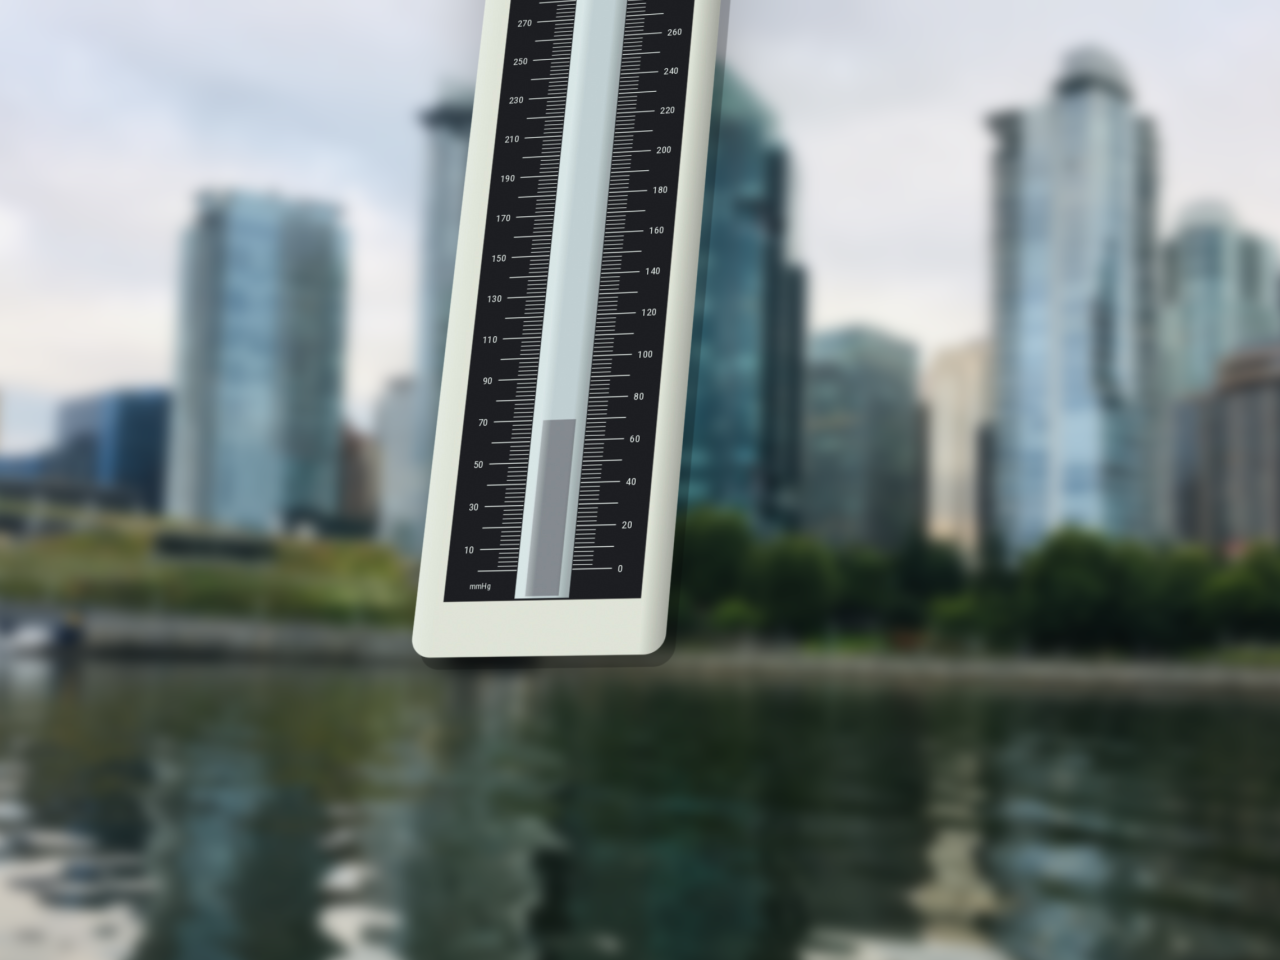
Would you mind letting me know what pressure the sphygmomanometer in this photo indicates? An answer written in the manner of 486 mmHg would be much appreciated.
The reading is 70 mmHg
